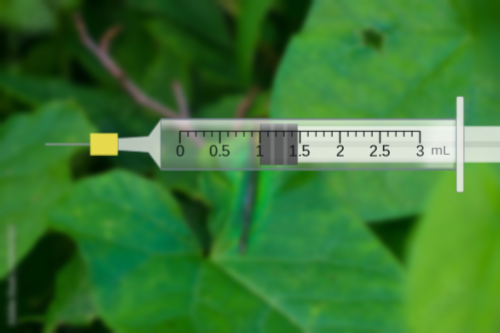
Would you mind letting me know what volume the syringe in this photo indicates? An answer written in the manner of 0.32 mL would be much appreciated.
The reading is 1 mL
